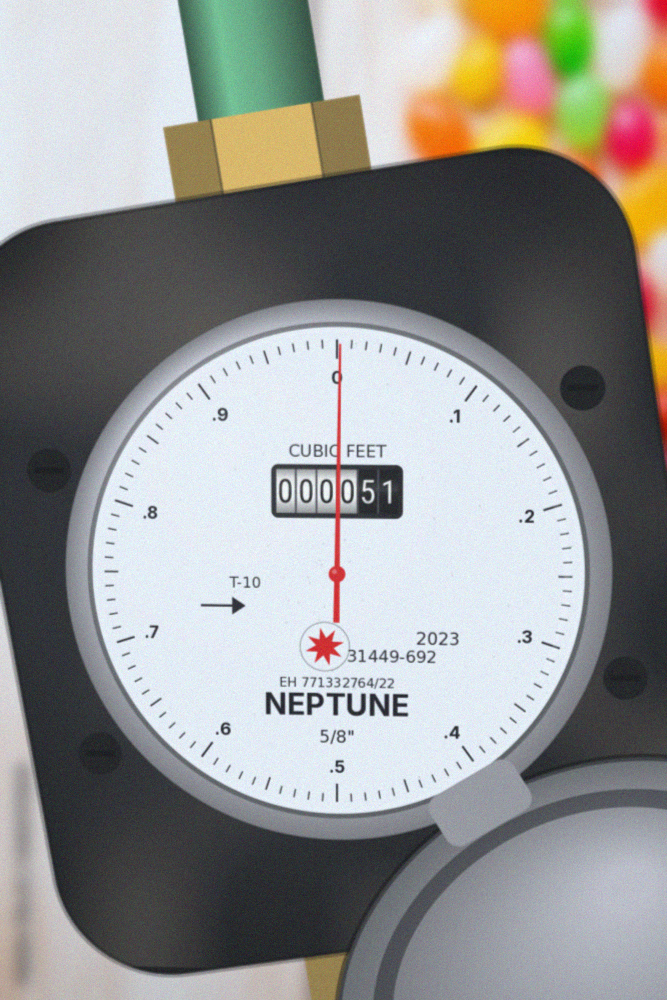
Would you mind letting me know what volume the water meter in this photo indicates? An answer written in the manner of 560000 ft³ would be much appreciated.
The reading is 51.00 ft³
